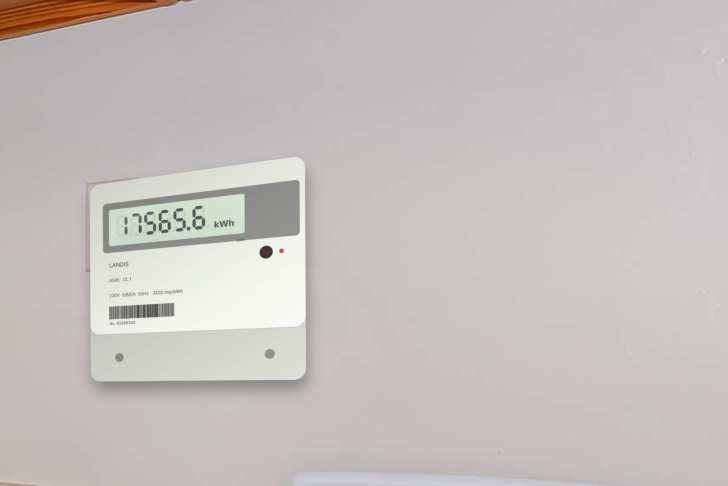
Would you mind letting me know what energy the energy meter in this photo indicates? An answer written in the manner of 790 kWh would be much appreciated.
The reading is 17565.6 kWh
